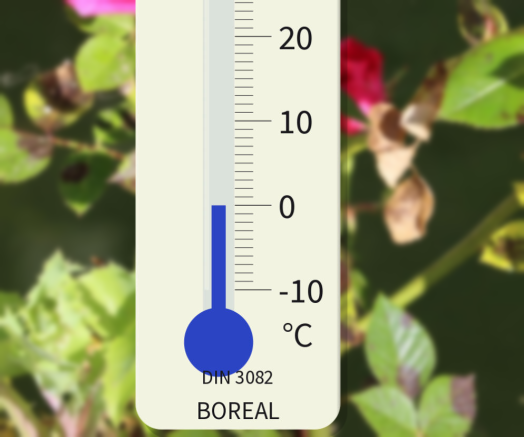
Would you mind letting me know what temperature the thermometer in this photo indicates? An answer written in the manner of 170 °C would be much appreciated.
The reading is 0 °C
